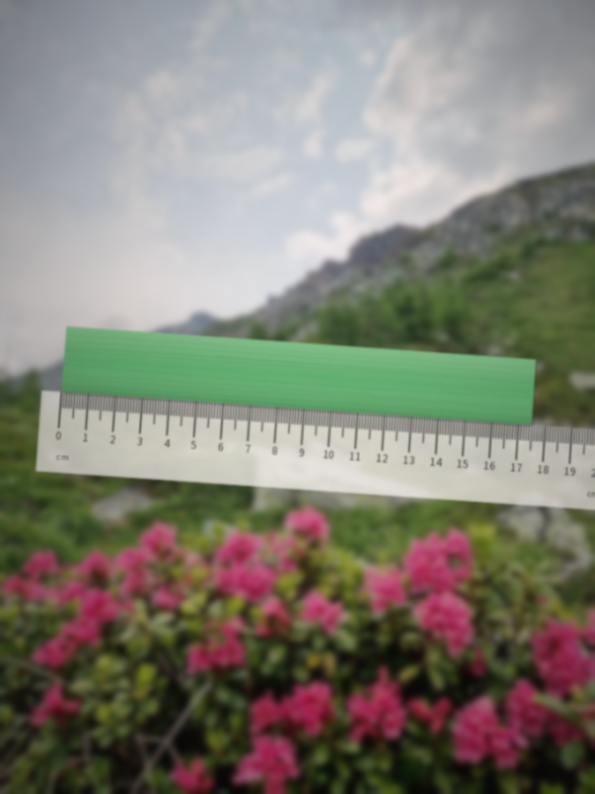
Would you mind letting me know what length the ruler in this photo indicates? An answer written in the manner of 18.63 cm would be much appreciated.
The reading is 17.5 cm
